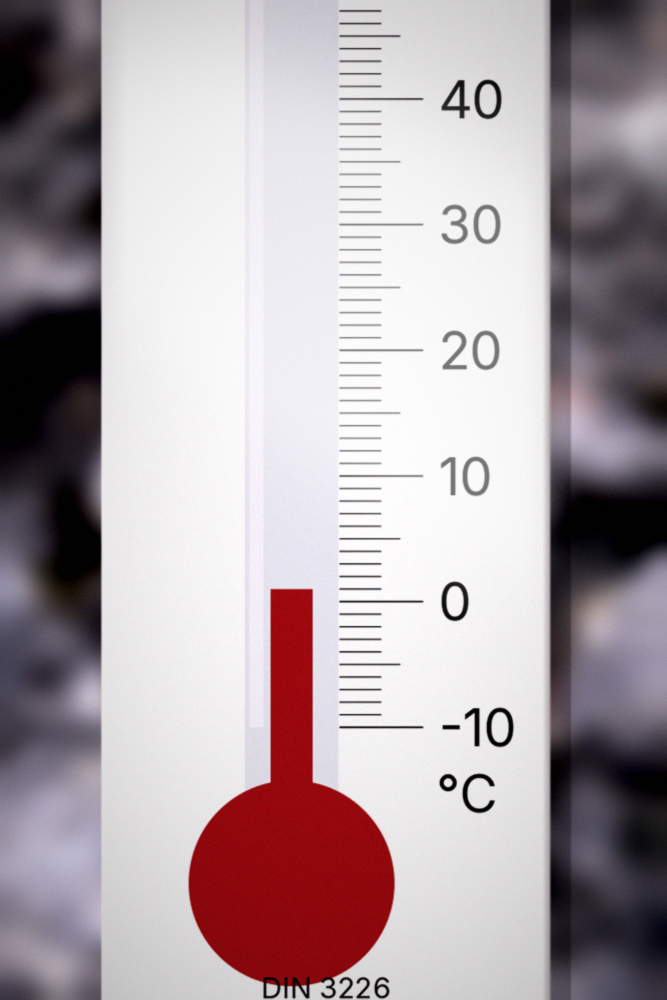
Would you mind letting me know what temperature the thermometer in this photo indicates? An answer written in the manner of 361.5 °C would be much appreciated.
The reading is 1 °C
